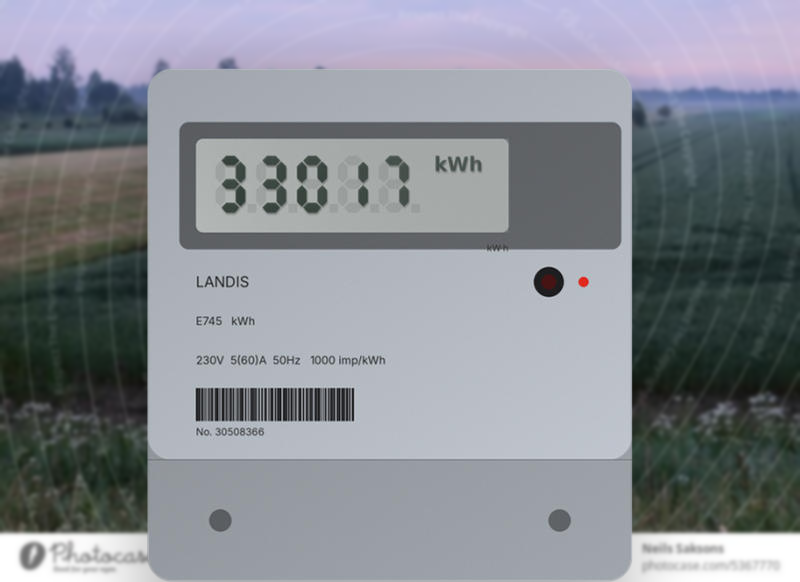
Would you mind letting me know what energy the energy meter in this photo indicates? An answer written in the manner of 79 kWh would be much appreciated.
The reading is 33017 kWh
